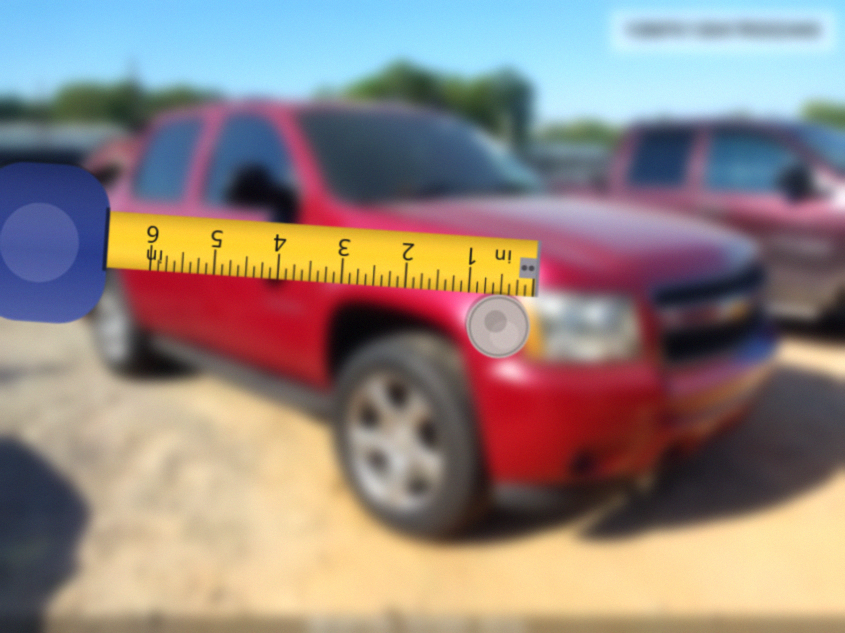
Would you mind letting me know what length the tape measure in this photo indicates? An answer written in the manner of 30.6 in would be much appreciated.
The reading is 1 in
